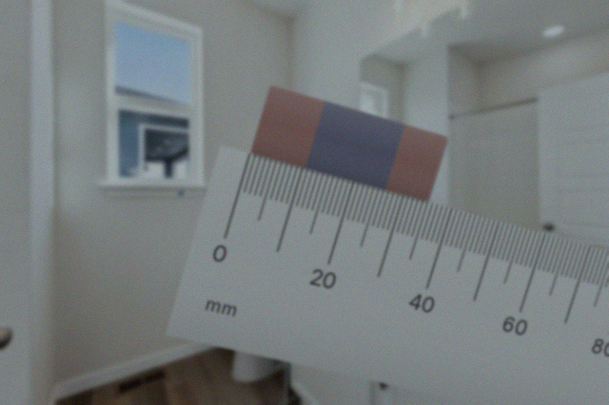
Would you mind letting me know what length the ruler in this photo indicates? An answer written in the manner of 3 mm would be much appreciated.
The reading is 35 mm
